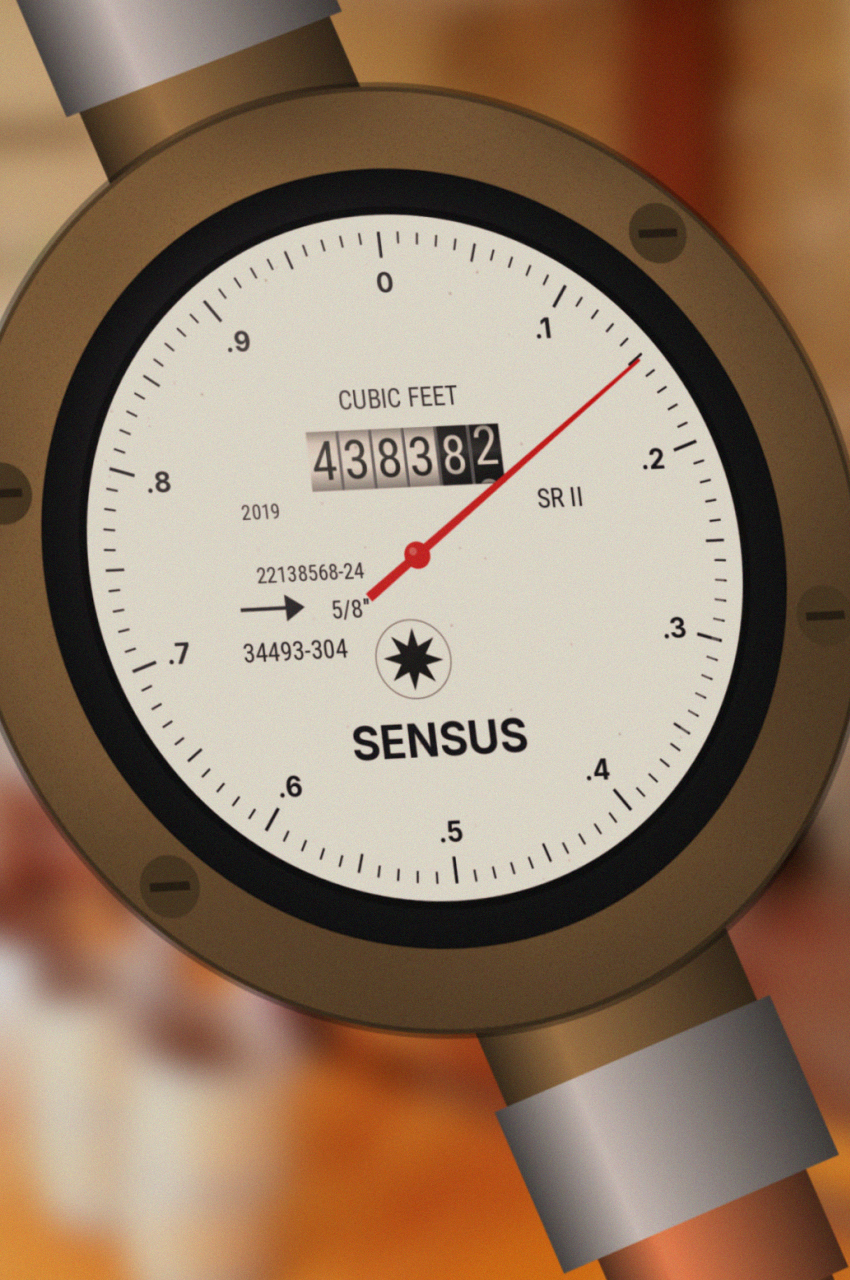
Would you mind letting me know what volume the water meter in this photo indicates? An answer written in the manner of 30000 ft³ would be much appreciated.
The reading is 438382.15 ft³
